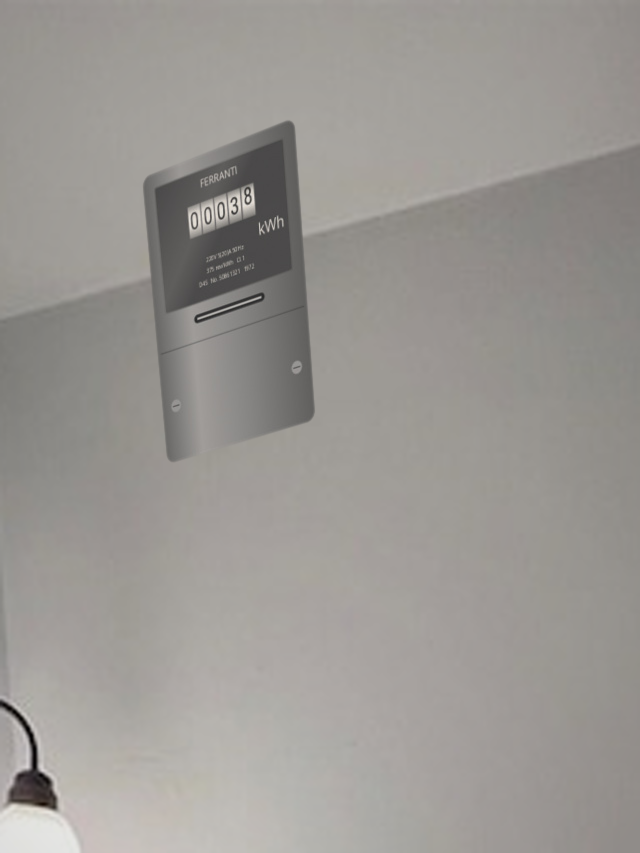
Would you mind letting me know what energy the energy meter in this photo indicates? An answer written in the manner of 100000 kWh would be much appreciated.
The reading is 38 kWh
